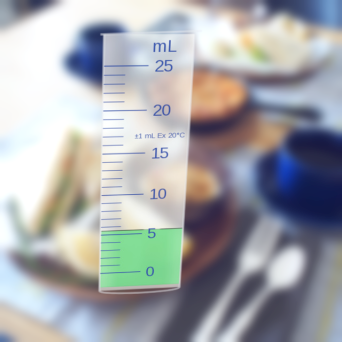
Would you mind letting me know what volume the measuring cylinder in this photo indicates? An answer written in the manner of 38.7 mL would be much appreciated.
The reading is 5.5 mL
